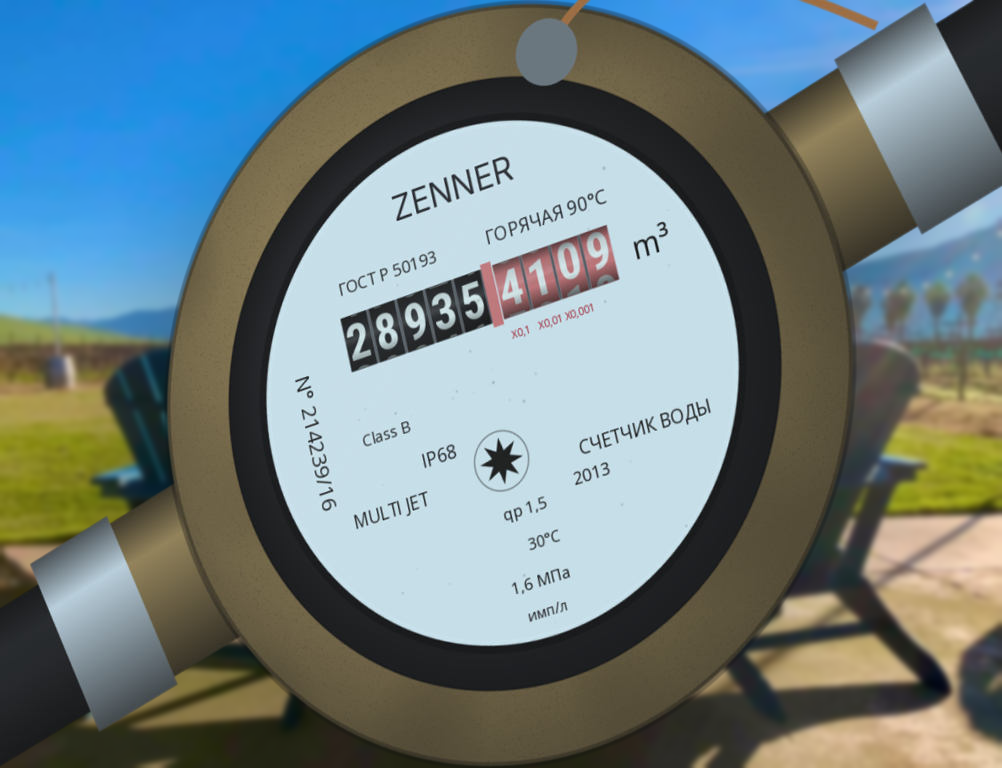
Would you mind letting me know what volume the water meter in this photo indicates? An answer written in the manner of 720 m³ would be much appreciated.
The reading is 28935.4109 m³
